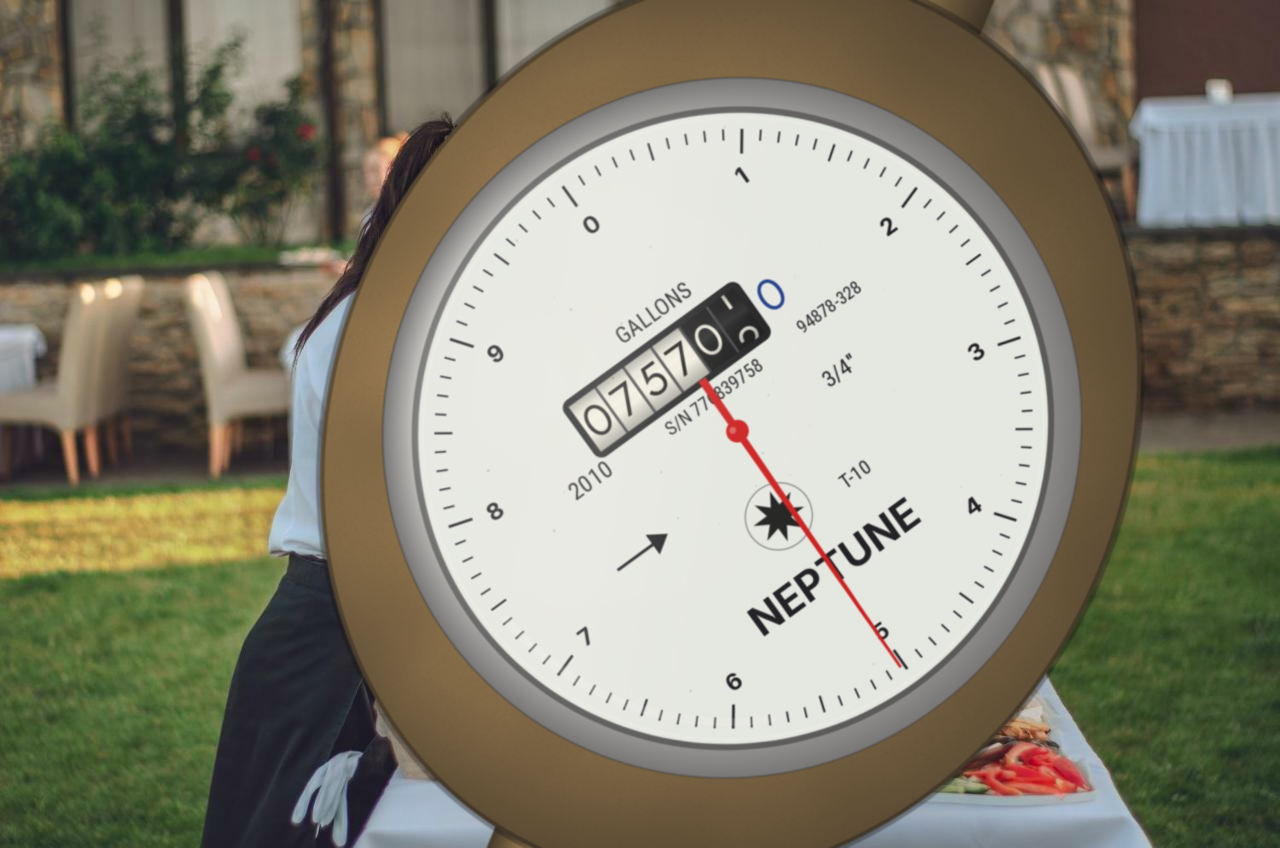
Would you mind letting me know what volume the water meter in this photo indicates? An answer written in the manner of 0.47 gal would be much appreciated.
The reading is 757015.0 gal
